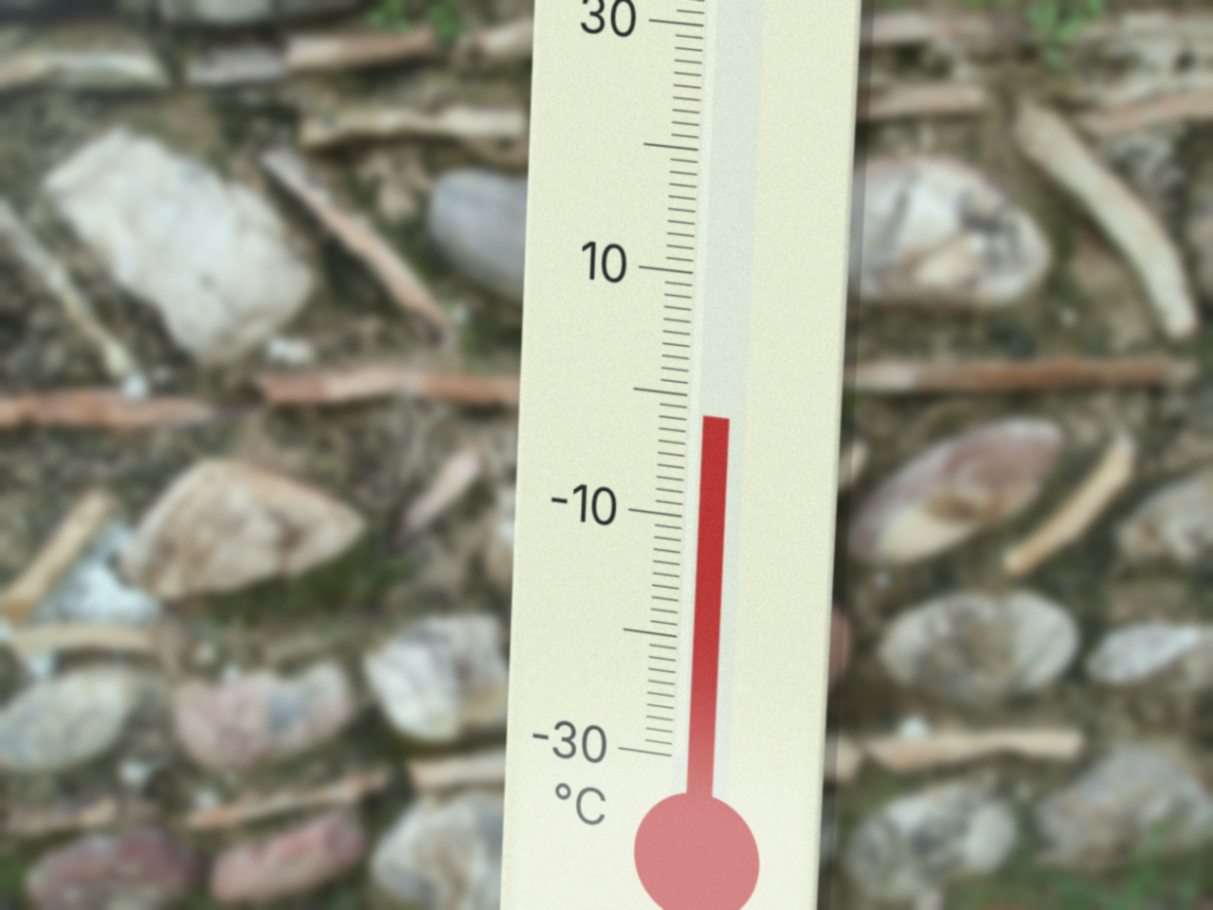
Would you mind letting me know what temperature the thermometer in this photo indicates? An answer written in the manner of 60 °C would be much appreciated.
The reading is -1.5 °C
